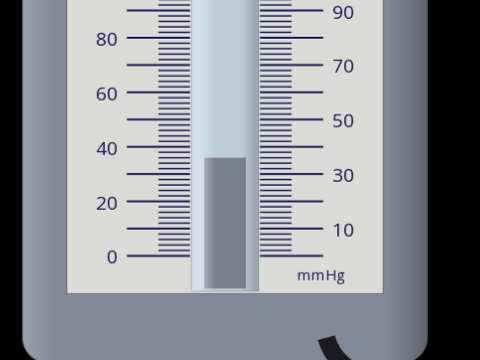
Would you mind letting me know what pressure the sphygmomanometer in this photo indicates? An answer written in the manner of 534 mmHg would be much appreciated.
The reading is 36 mmHg
